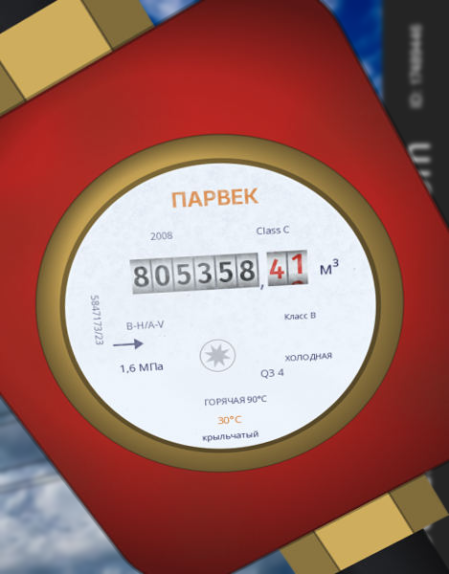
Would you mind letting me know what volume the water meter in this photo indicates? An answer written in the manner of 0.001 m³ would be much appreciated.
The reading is 805358.41 m³
